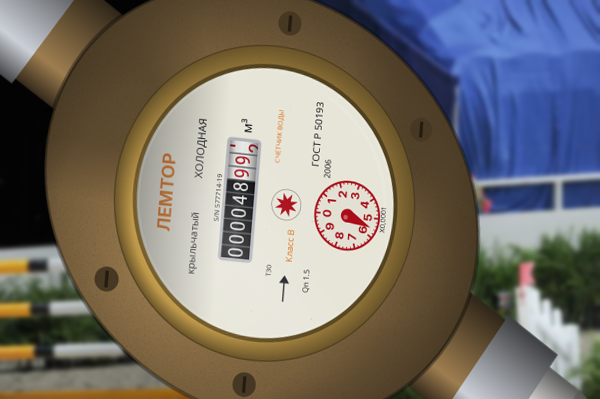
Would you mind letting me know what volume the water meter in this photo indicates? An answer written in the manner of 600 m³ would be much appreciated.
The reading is 48.9915 m³
